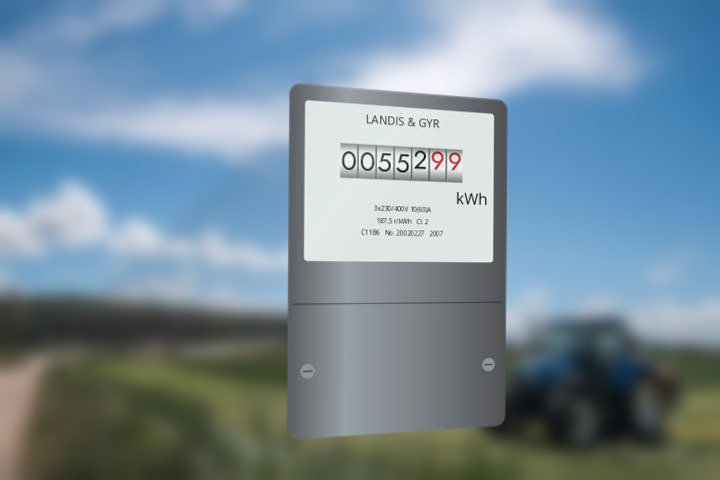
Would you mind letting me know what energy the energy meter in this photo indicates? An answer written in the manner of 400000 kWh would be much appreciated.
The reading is 552.99 kWh
